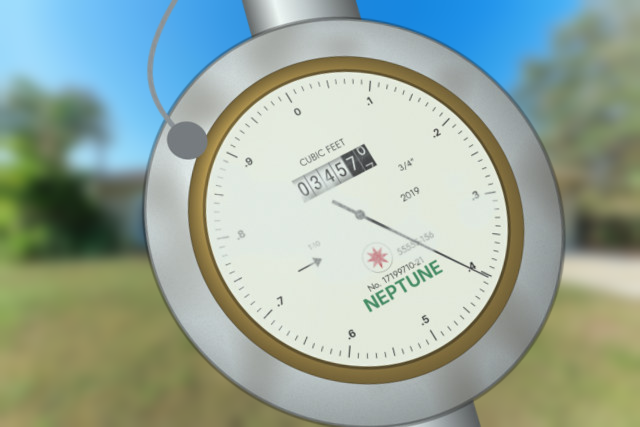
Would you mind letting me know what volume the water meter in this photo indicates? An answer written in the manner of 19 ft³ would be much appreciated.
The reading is 34576.40 ft³
